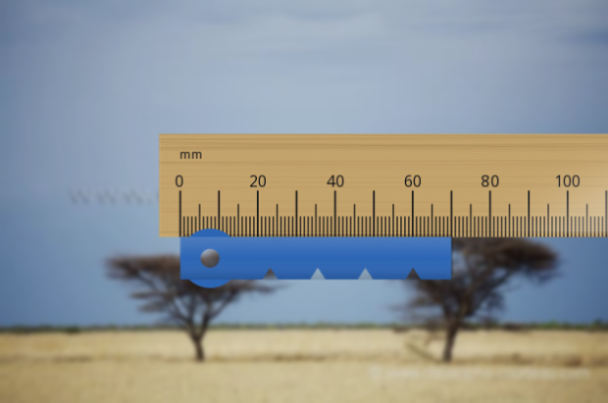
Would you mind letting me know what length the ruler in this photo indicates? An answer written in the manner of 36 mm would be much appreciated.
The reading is 70 mm
